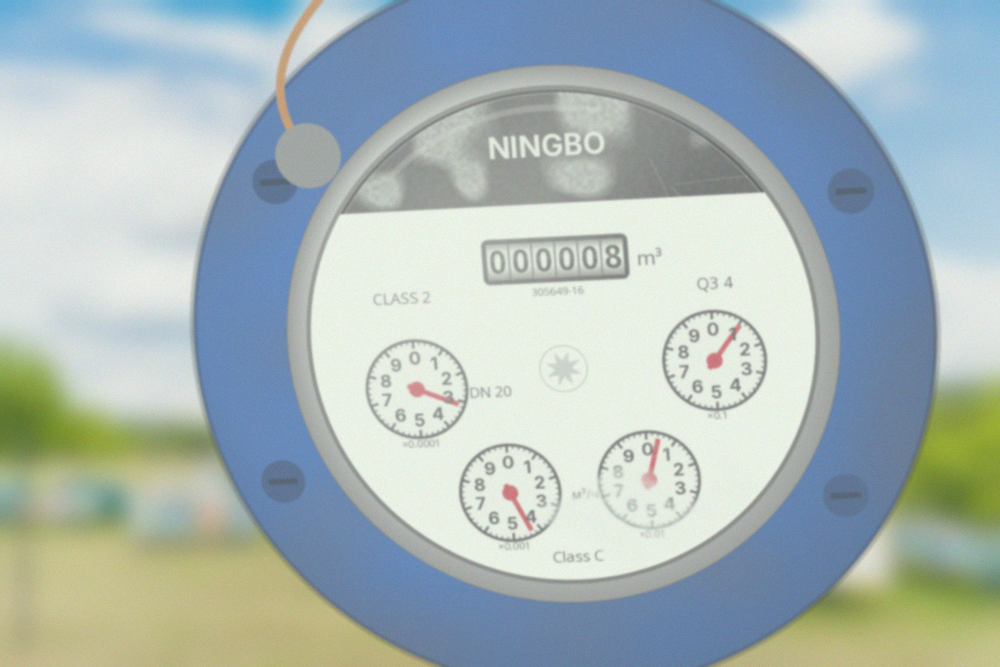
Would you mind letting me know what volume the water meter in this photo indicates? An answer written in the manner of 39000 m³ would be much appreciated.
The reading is 8.1043 m³
